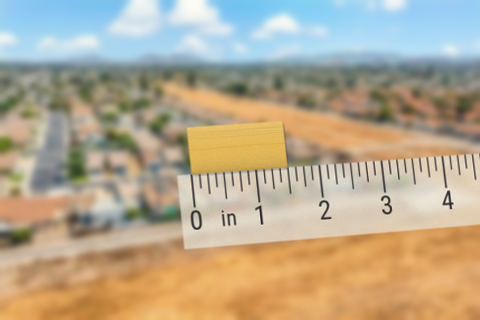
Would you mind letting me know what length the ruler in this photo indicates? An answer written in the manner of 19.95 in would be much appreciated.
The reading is 1.5 in
